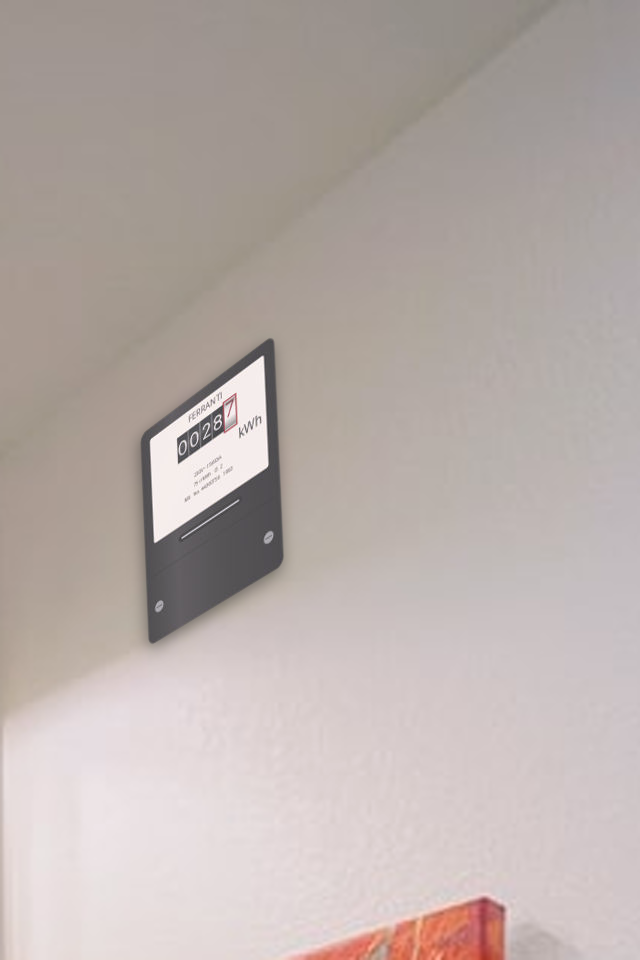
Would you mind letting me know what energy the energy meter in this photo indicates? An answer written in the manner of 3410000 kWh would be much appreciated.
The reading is 28.7 kWh
